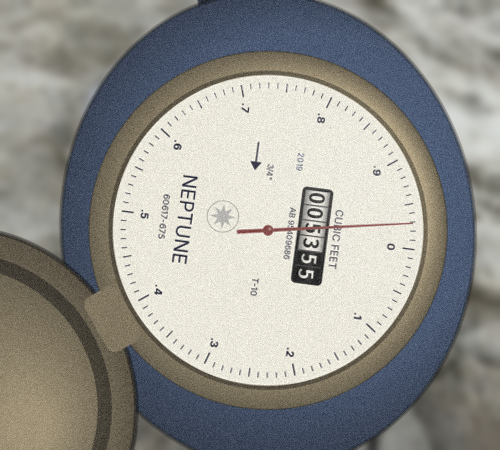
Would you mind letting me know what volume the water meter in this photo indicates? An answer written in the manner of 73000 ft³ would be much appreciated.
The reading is 5354.97 ft³
